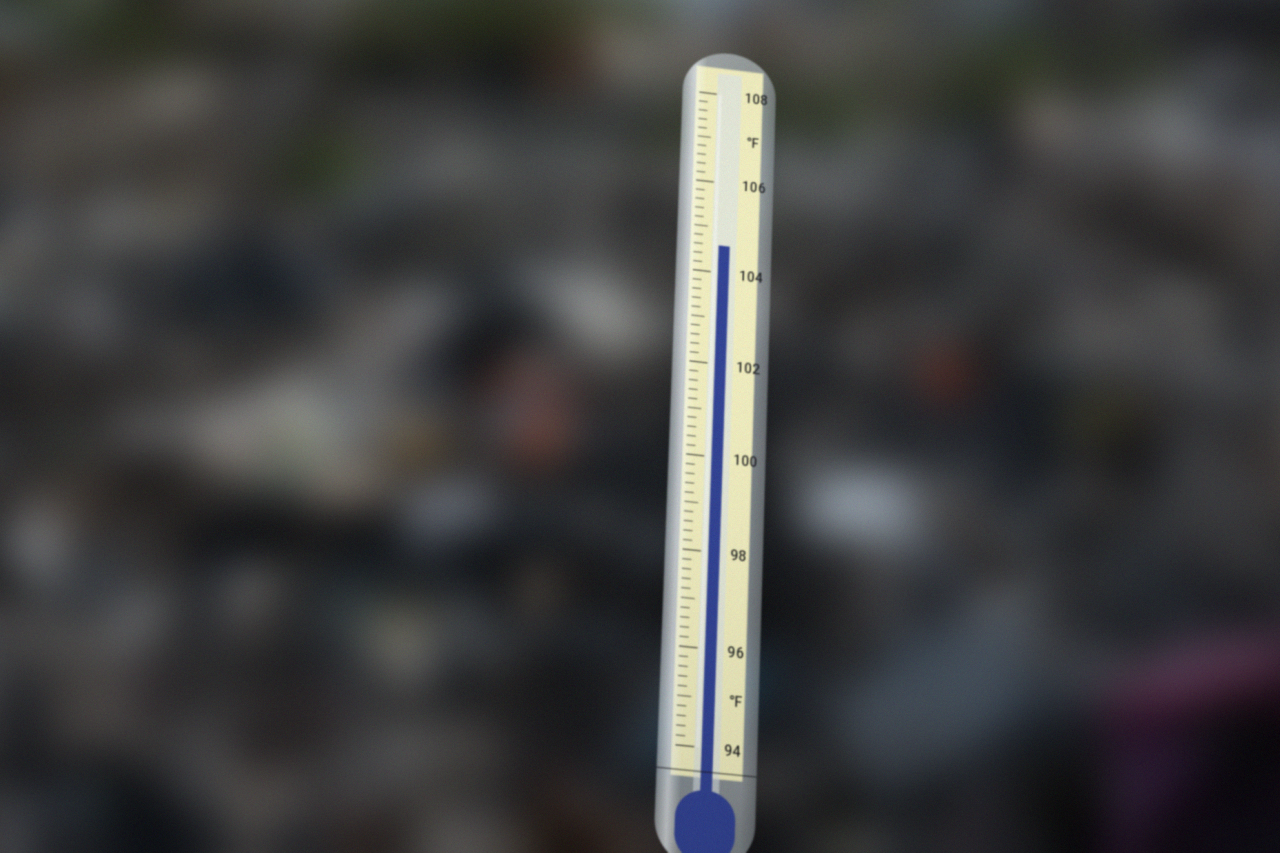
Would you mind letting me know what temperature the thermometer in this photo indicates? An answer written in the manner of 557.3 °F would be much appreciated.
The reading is 104.6 °F
